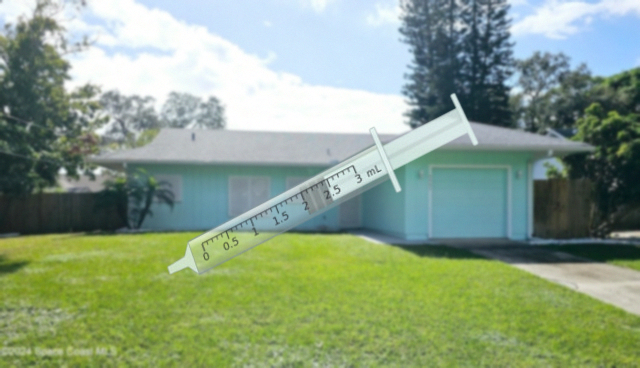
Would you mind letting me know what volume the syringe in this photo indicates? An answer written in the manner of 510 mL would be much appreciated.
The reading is 2 mL
